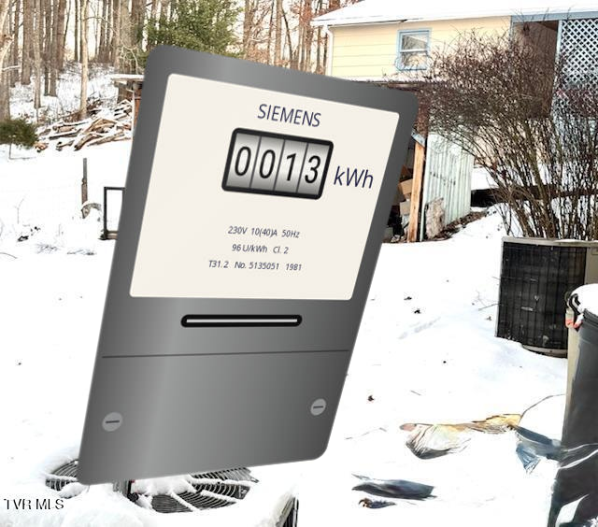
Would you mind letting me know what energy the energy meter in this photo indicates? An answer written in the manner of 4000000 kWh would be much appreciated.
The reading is 13 kWh
